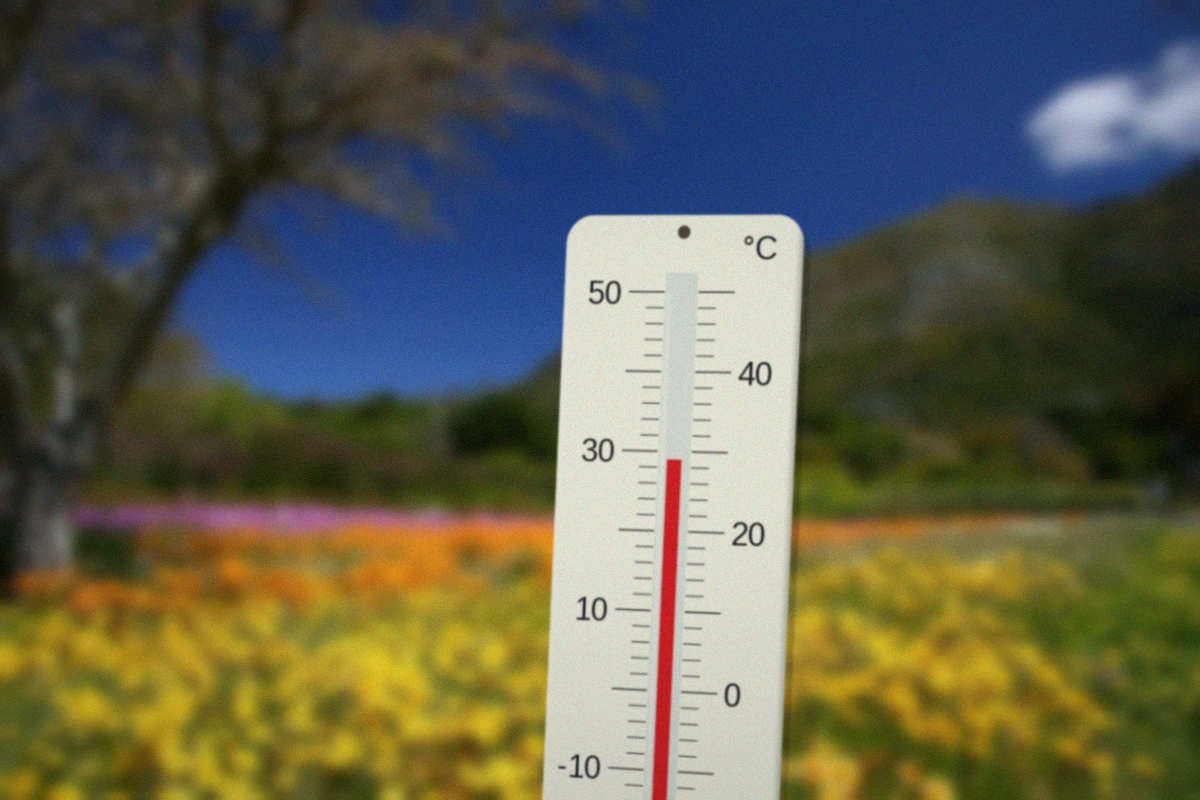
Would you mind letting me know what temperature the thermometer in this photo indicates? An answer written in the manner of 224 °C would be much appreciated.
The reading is 29 °C
